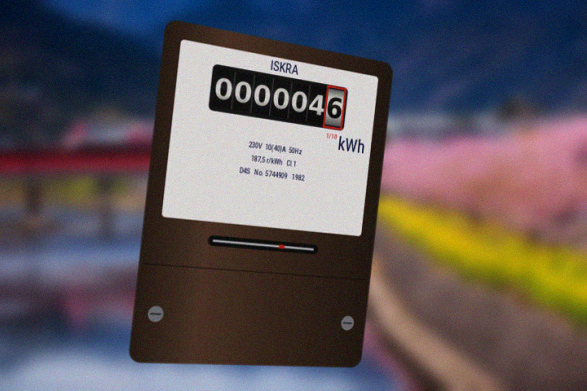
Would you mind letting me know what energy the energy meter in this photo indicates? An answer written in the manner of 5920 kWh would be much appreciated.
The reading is 4.6 kWh
